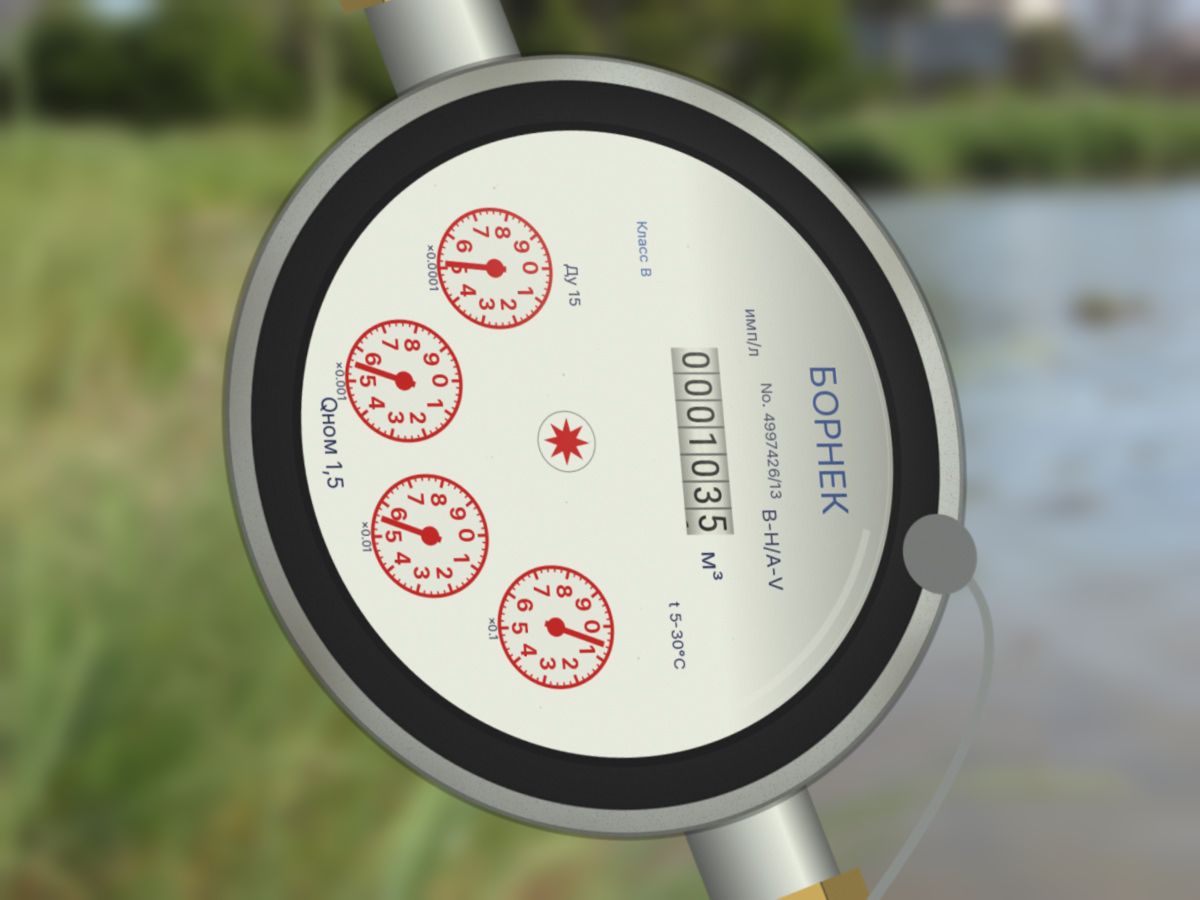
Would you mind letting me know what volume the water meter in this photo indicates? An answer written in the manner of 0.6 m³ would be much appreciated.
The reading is 1035.0555 m³
